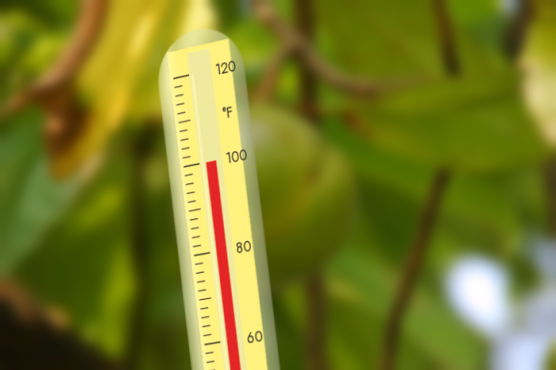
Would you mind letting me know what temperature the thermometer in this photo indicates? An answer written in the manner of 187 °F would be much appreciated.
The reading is 100 °F
